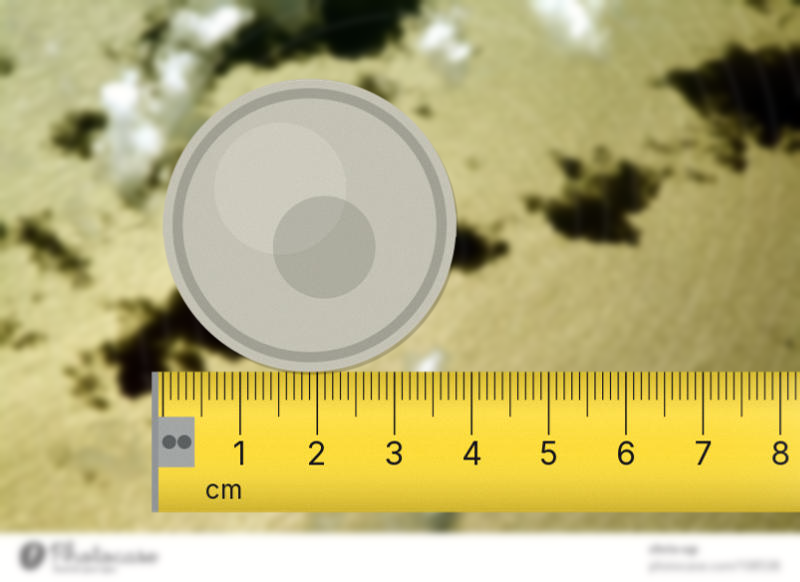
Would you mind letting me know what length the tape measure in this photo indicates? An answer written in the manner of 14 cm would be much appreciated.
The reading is 3.8 cm
